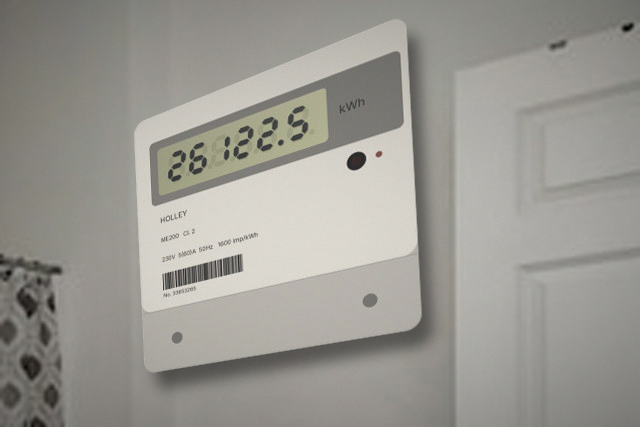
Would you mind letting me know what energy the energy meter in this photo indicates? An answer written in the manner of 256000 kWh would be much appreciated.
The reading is 26122.5 kWh
